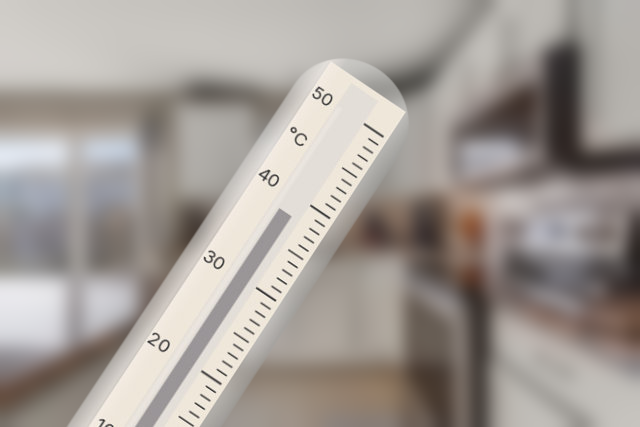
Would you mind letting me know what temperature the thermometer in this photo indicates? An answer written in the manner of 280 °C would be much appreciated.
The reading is 38 °C
